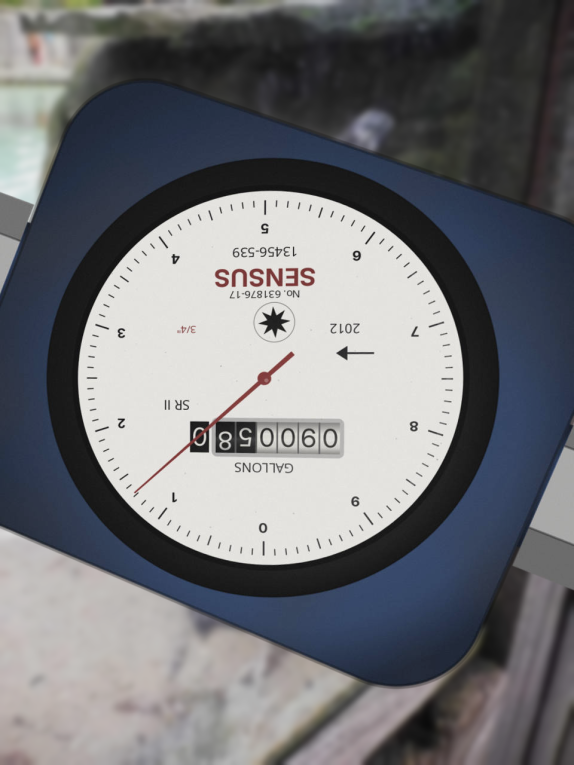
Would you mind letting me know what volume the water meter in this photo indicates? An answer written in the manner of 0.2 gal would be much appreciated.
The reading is 900581.3 gal
